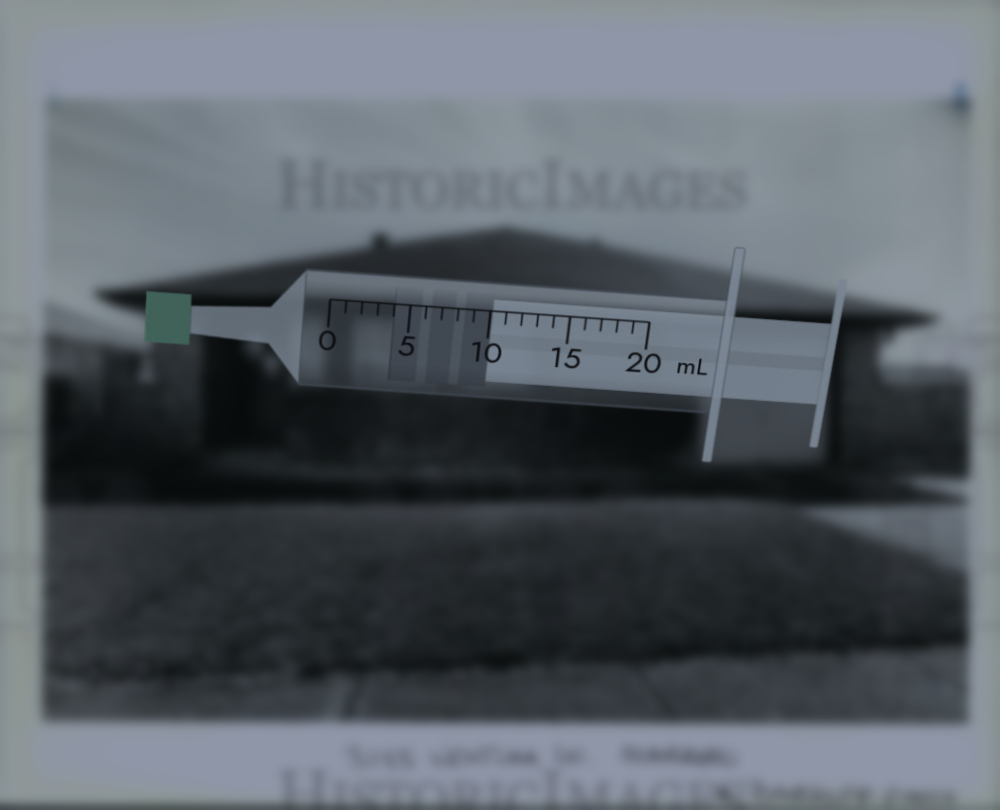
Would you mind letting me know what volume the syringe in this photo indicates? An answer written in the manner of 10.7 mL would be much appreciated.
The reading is 4 mL
